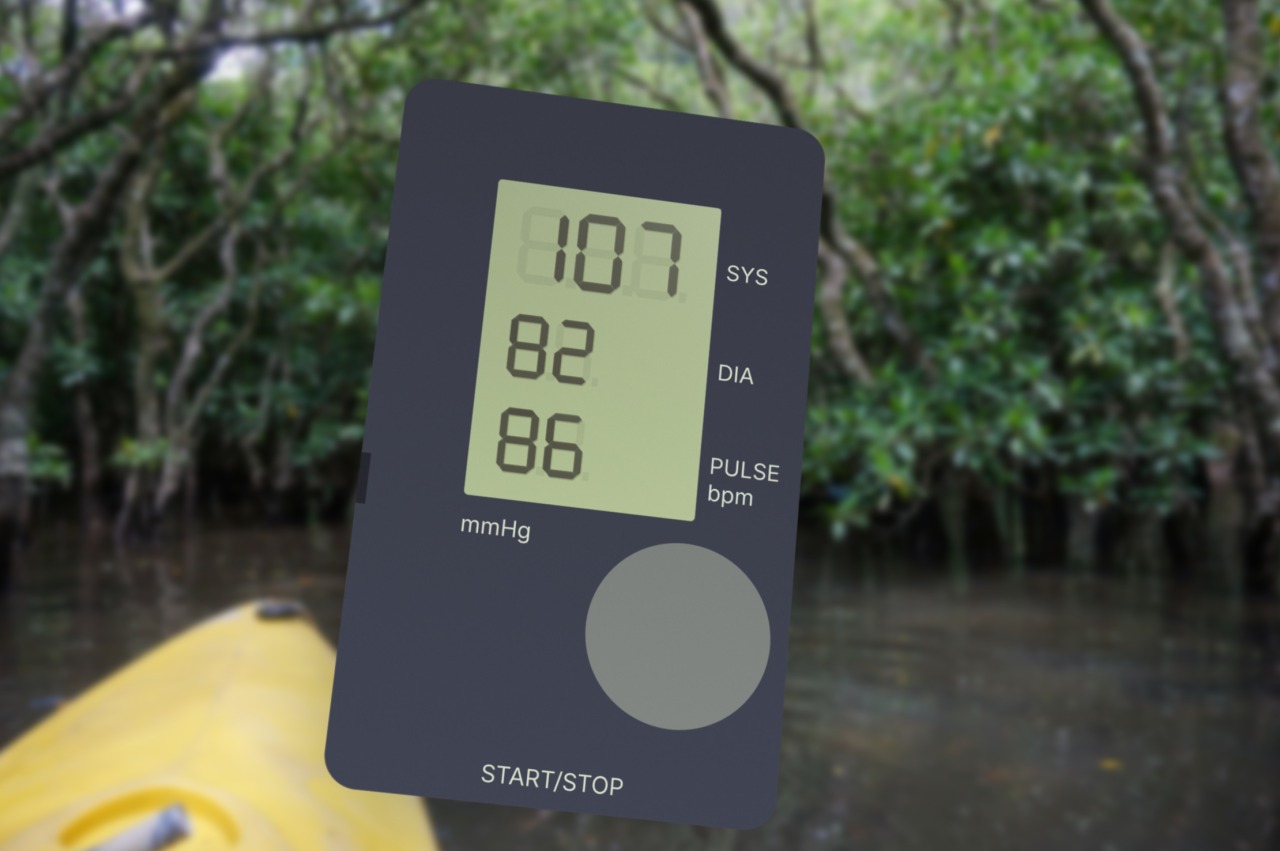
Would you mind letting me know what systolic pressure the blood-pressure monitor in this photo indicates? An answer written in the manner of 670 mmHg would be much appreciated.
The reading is 107 mmHg
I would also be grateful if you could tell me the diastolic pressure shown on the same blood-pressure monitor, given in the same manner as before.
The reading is 82 mmHg
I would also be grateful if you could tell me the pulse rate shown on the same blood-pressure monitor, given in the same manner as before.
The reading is 86 bpm
